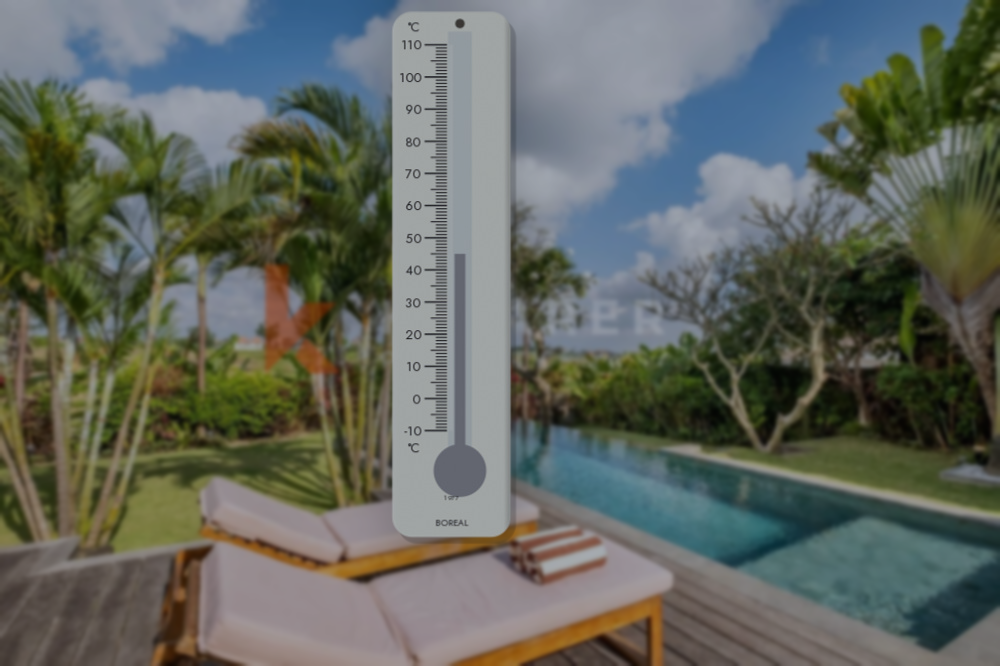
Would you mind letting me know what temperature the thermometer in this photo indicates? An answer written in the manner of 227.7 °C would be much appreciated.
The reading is 45 °C
